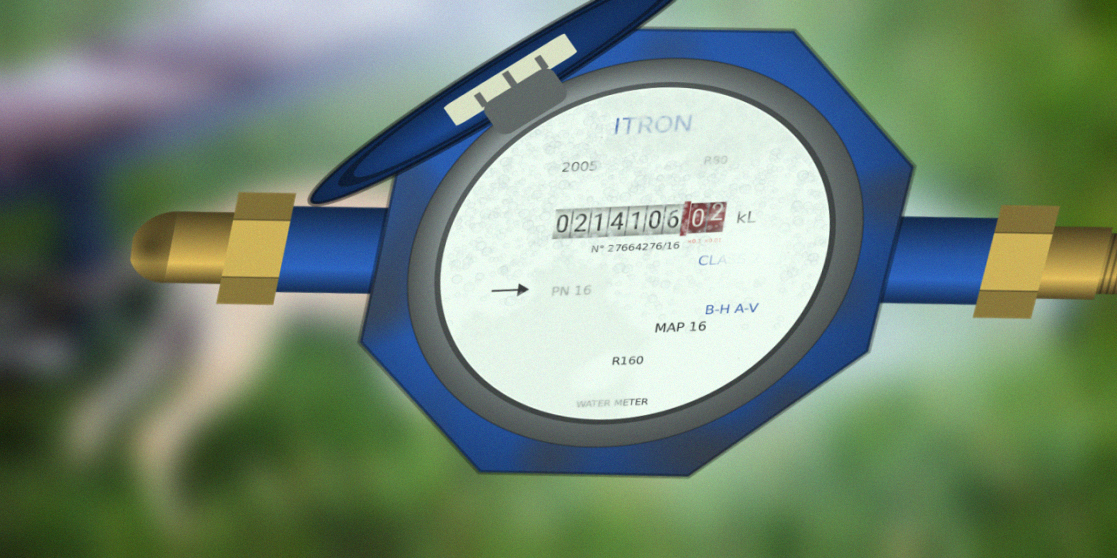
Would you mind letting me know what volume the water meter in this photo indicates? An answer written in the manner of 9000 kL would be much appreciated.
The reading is 214106.02 kL
